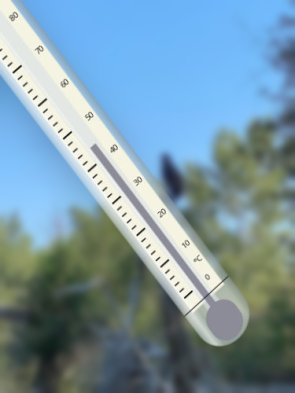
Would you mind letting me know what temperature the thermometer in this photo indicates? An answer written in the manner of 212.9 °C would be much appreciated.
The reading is 44 °C
